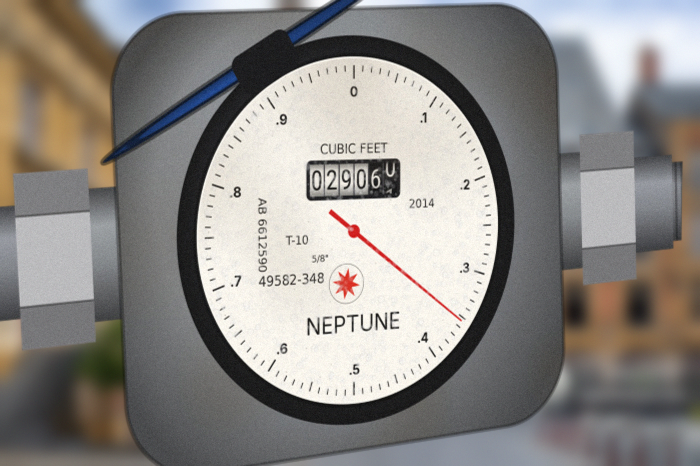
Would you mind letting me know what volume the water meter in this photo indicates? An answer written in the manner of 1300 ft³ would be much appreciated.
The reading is 29060.35 ft³
